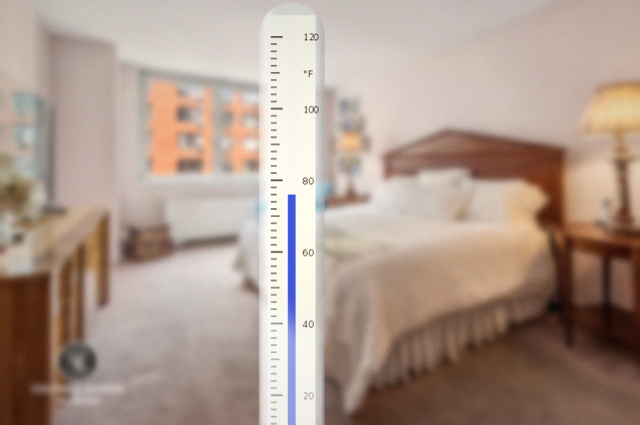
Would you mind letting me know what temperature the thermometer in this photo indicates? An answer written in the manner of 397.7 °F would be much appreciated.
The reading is 76 °F
